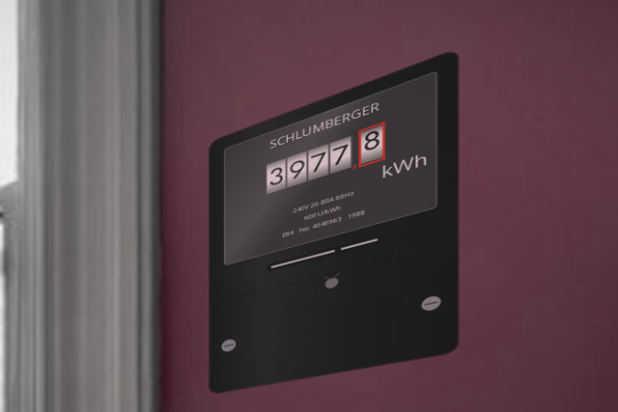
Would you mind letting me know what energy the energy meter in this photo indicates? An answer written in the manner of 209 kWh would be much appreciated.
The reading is 3977.8 kWh
